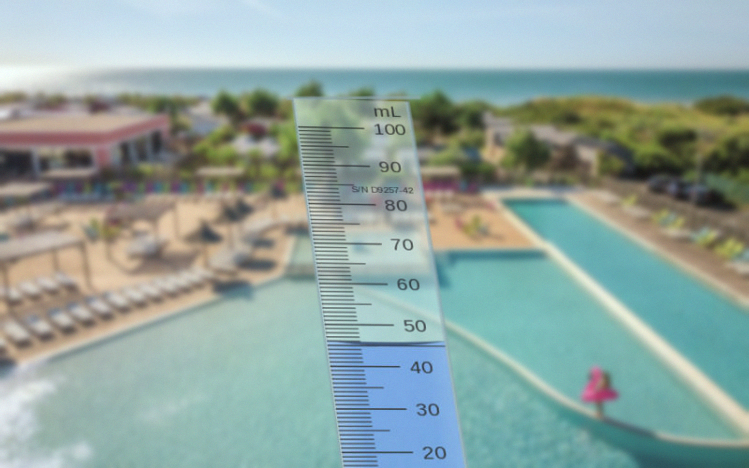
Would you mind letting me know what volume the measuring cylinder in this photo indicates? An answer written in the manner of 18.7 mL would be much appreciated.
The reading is 45 mL
